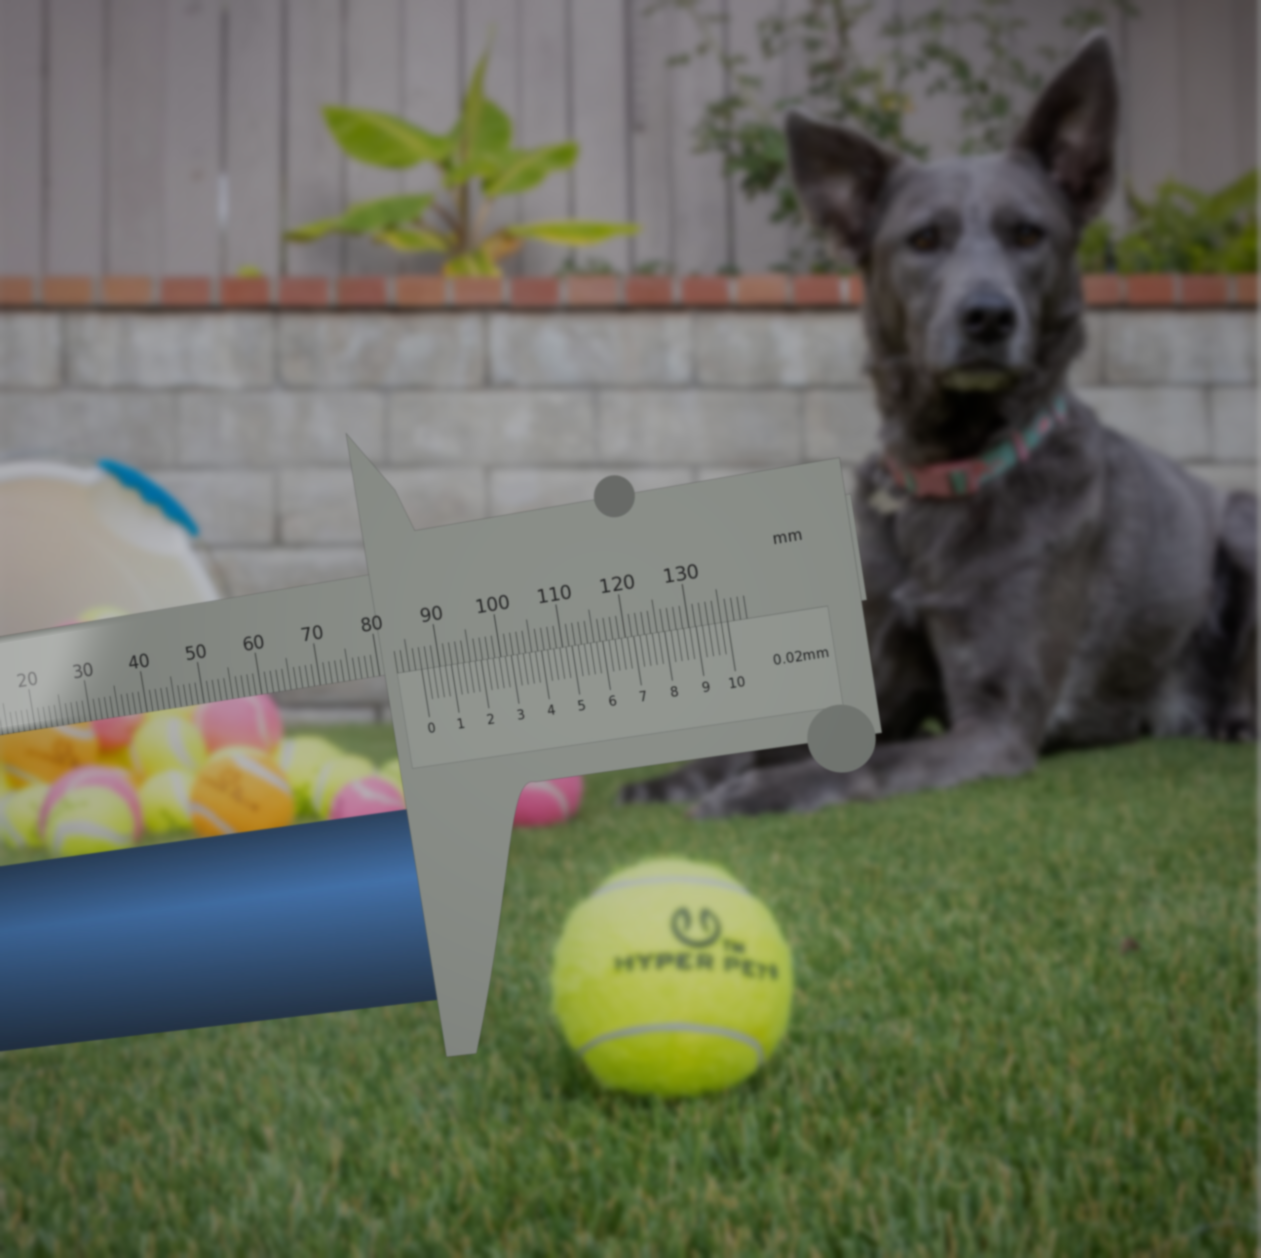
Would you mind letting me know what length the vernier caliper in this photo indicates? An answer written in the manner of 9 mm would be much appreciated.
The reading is 87.0 mm
